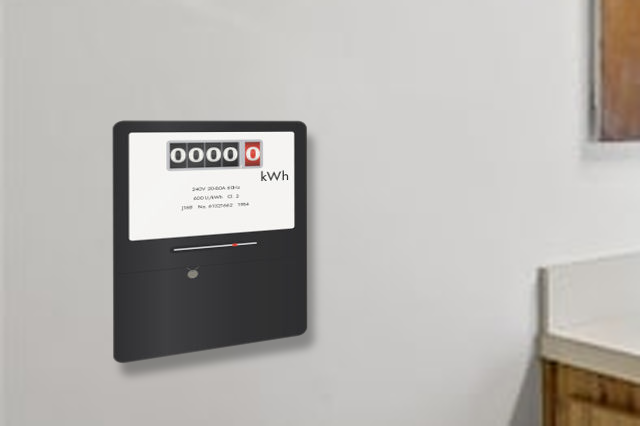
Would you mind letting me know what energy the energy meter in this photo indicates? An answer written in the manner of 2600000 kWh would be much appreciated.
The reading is 0.0 kWh
